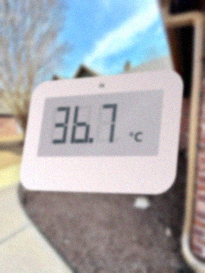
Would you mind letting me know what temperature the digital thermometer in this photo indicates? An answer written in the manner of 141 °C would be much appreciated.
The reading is 36.7 °C
